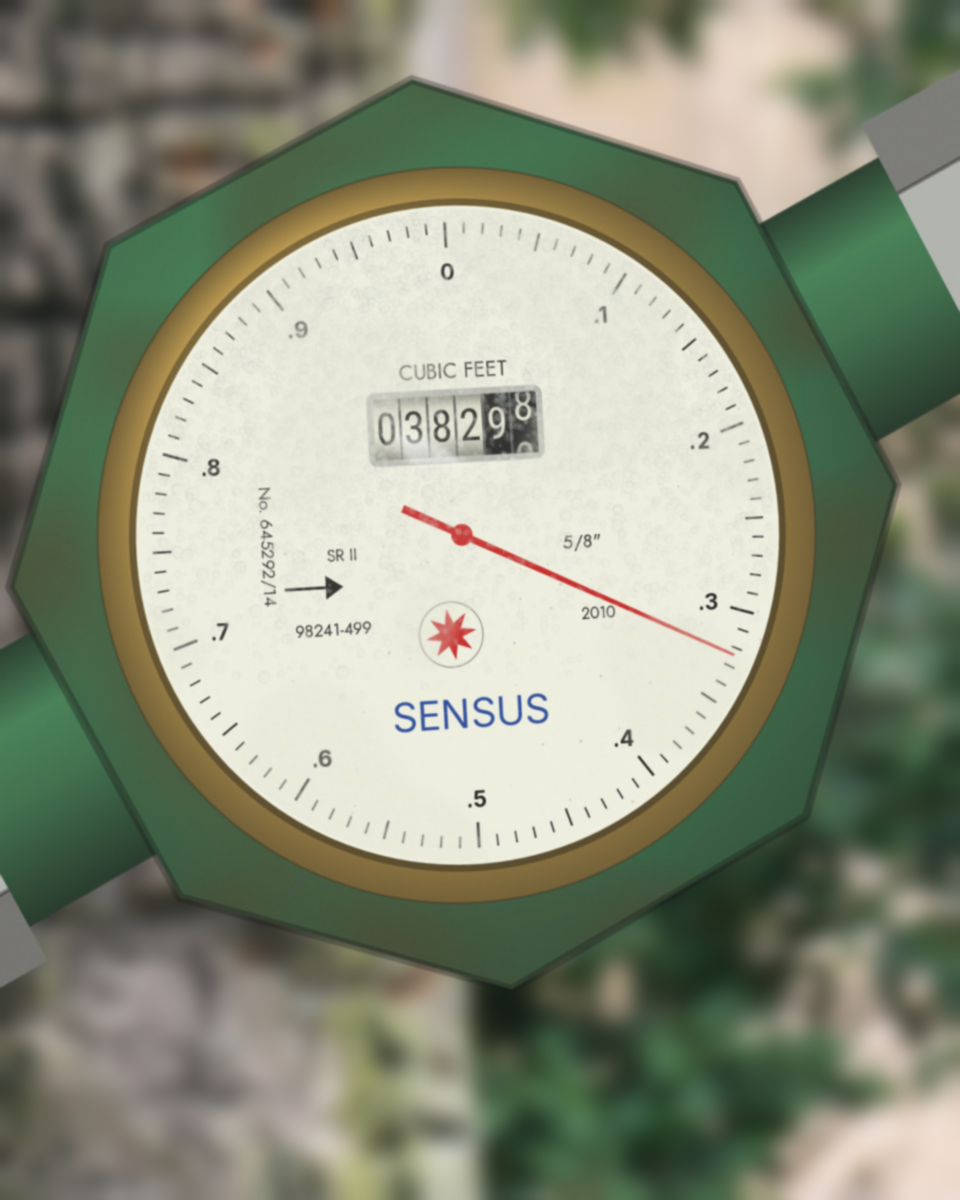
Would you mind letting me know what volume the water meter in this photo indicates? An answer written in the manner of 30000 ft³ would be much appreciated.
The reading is 38298.32 ft³
